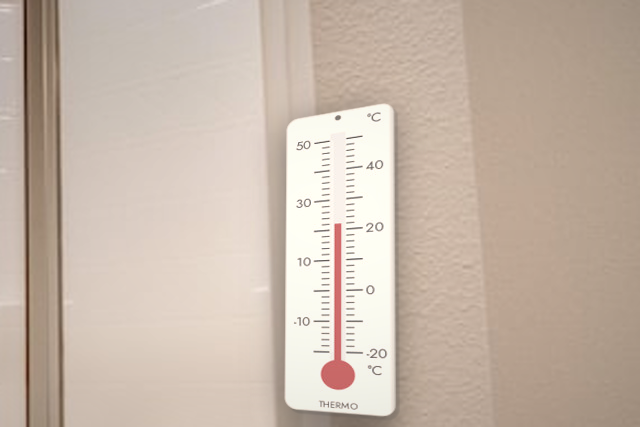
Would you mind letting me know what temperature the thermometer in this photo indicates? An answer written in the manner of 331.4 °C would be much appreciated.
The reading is 22 °C
